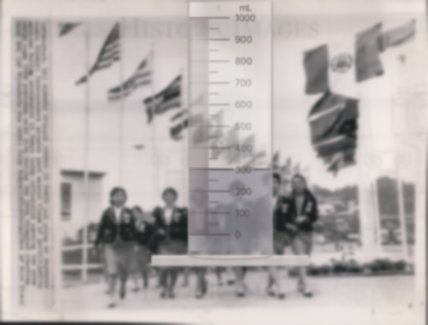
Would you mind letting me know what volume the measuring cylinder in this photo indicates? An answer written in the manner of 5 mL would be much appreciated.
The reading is 300 mL
